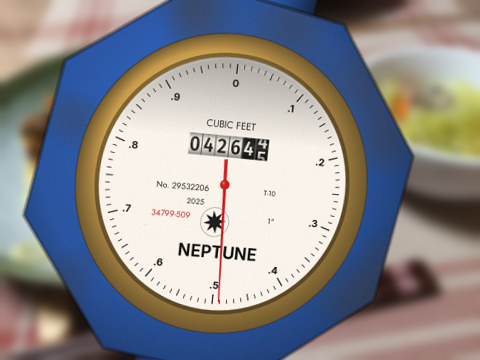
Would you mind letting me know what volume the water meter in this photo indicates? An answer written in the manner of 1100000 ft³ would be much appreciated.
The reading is 42644.49 ft³
